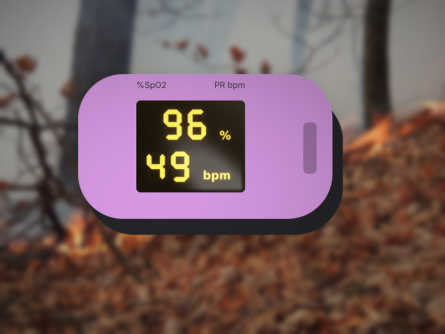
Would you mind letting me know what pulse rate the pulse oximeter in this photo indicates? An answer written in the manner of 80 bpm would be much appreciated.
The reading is 49 bpm
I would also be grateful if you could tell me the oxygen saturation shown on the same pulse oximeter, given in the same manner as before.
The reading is 96 %
